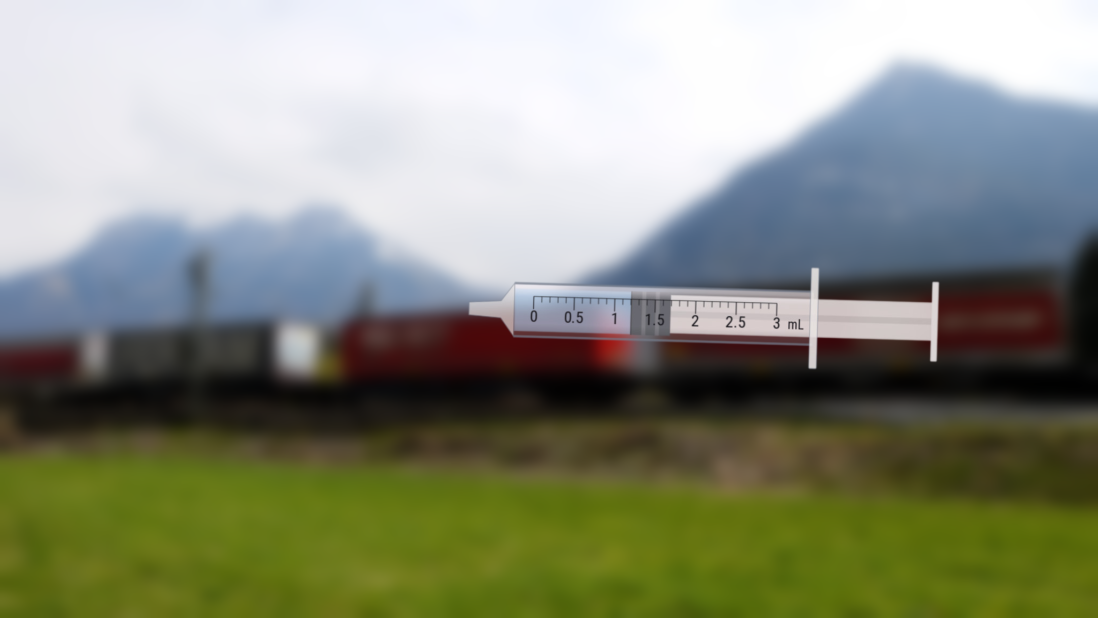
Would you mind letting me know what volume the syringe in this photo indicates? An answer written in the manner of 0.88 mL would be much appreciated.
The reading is 1.2 mL
